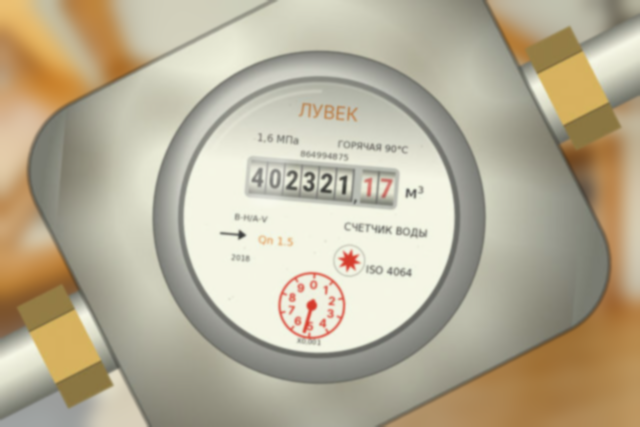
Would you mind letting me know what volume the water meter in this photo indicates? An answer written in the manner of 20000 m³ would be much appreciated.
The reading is 402321.175 m³
